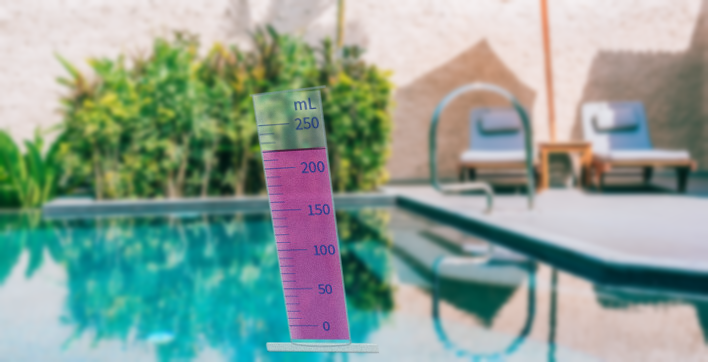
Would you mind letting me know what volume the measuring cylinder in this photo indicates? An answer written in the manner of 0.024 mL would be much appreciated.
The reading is 220 mL
